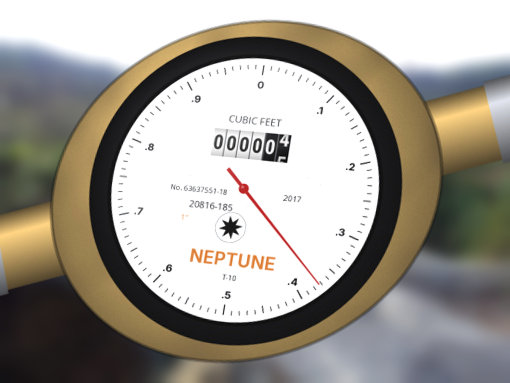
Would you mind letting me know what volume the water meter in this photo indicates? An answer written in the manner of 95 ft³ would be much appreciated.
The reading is 4.37 ft³
